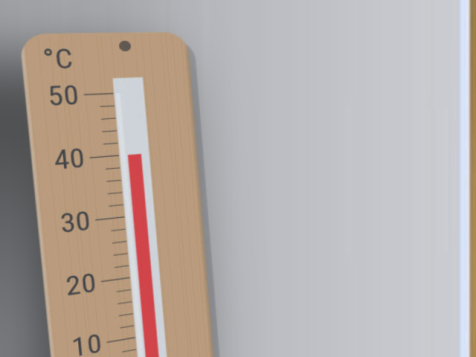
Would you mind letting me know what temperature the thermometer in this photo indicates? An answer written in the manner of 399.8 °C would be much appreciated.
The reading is 40 °C
